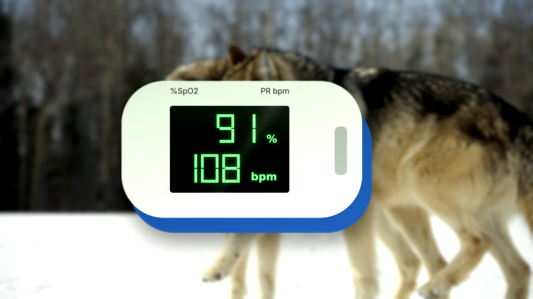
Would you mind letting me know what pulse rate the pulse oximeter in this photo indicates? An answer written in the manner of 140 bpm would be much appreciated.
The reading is 108 bpm
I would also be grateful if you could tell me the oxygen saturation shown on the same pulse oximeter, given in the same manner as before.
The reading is 91 %
